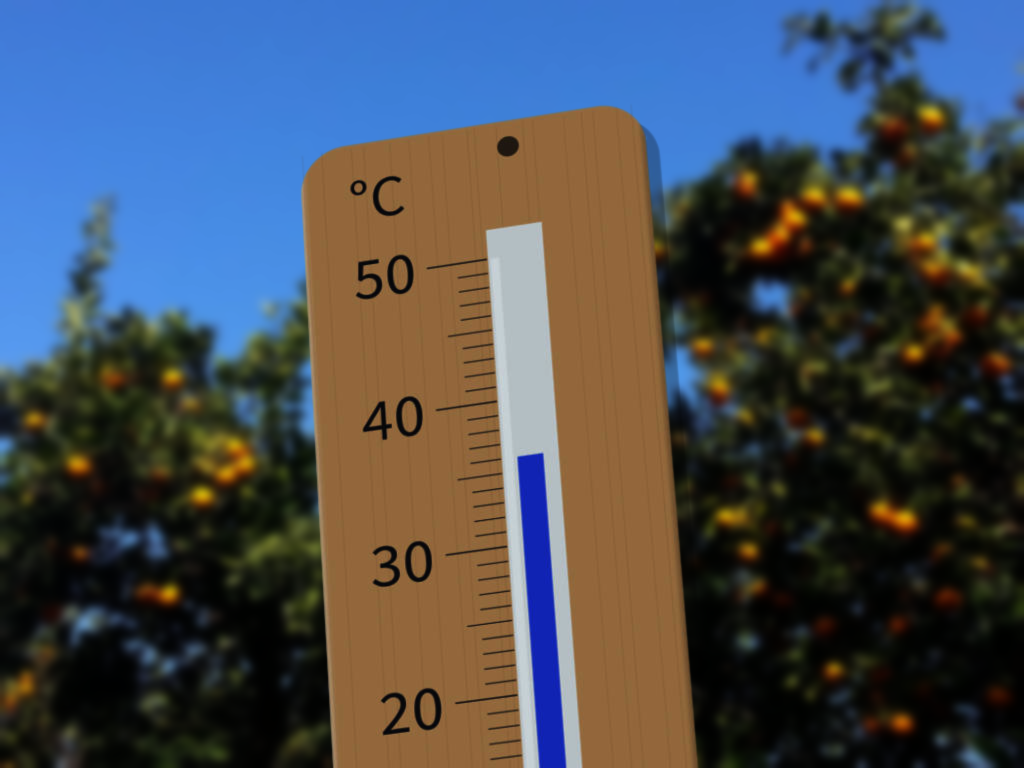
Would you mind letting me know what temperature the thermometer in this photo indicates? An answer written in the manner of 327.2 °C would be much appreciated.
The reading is 36 °C
